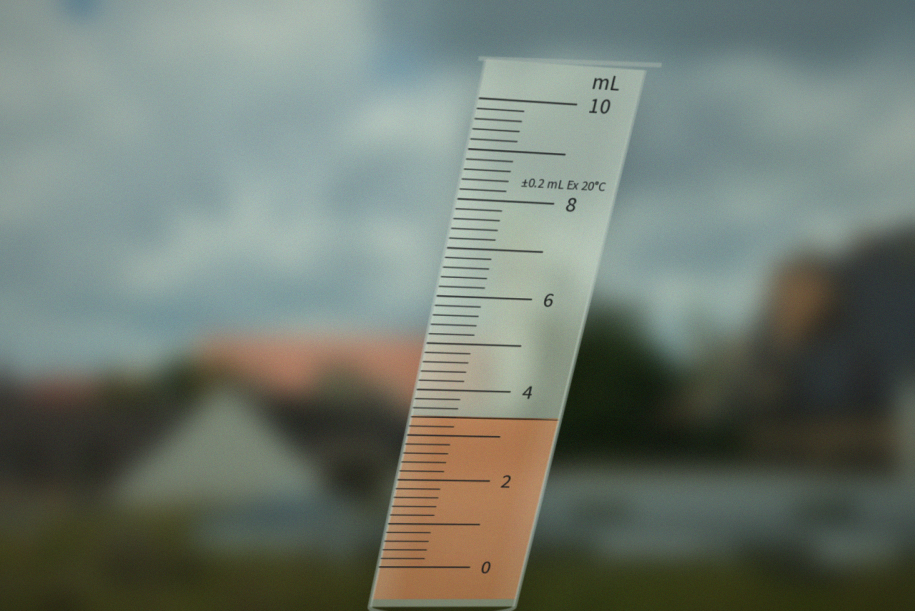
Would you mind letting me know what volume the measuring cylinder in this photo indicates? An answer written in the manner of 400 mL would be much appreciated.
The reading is 3.4 mL
